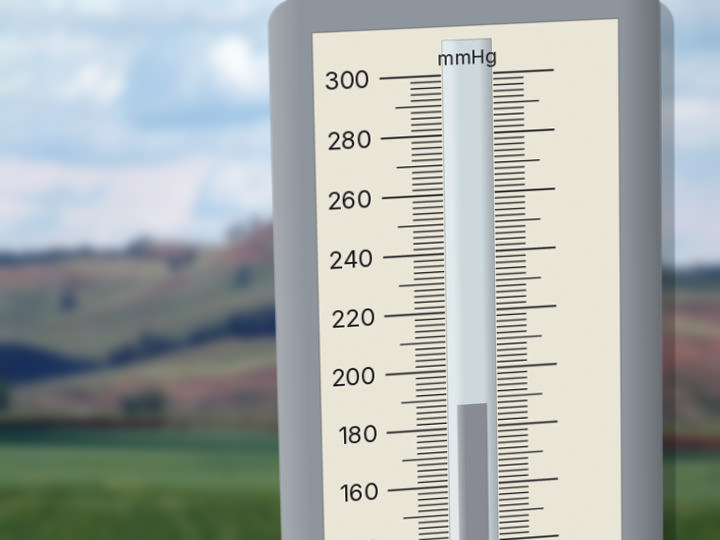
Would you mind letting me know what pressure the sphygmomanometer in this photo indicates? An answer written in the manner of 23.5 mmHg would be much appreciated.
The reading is 188 mmHg
